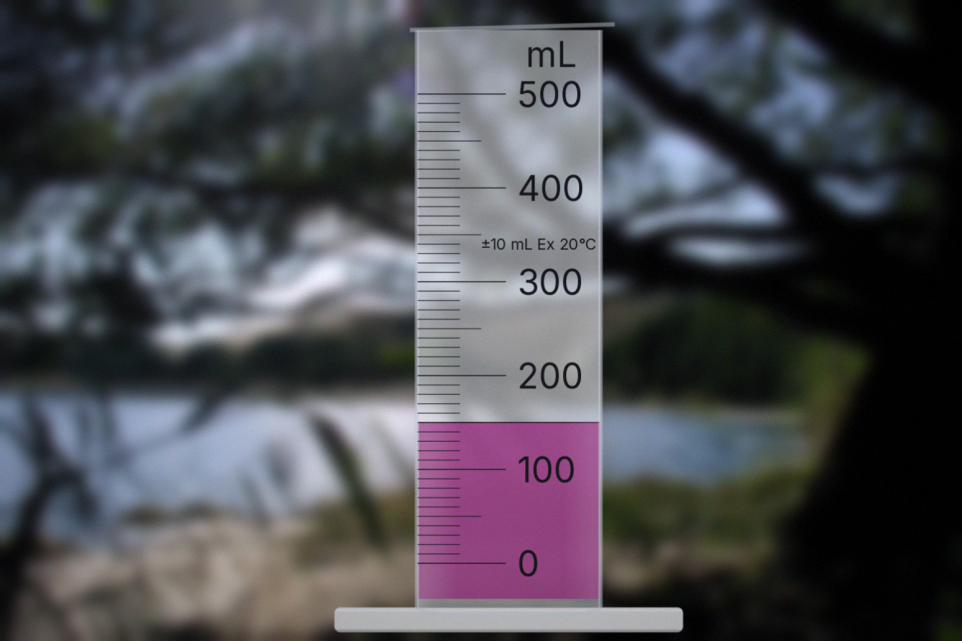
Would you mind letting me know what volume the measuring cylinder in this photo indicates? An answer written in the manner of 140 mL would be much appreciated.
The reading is 150 mL
